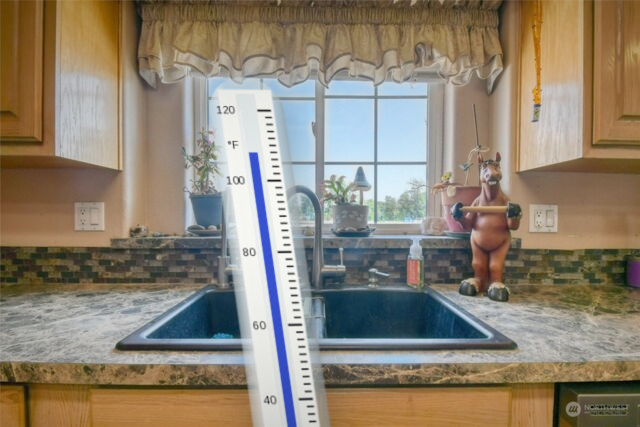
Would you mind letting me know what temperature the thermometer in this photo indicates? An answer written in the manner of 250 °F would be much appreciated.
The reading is 108 °F
